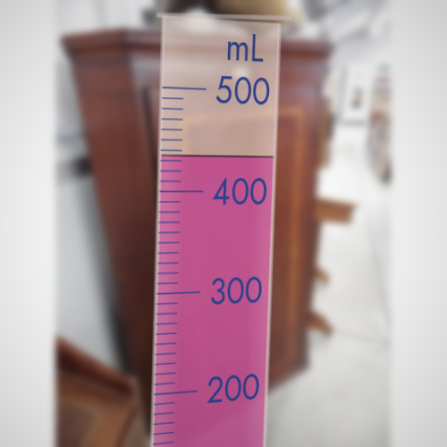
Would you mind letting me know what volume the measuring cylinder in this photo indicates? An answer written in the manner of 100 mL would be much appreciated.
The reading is 435 mL
